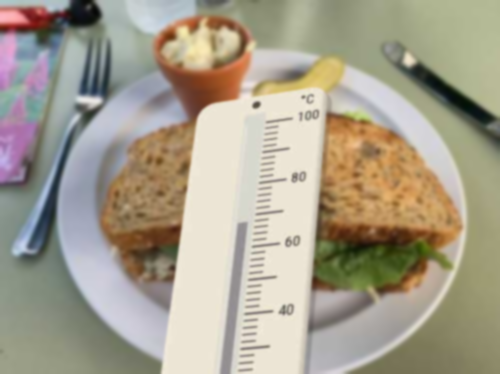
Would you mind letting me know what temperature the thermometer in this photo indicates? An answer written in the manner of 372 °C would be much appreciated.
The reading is 68 °C
